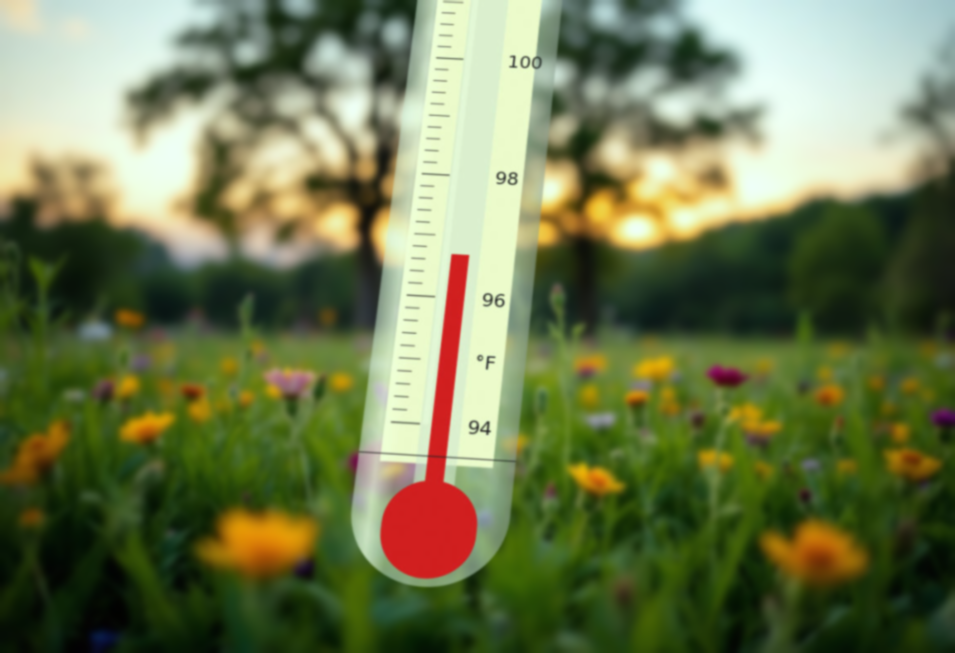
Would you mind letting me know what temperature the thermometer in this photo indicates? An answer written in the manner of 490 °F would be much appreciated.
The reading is 96.7 °F
